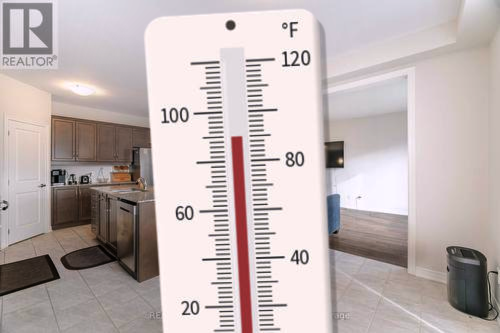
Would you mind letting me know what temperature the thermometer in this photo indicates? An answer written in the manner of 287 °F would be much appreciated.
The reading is 90 °F
